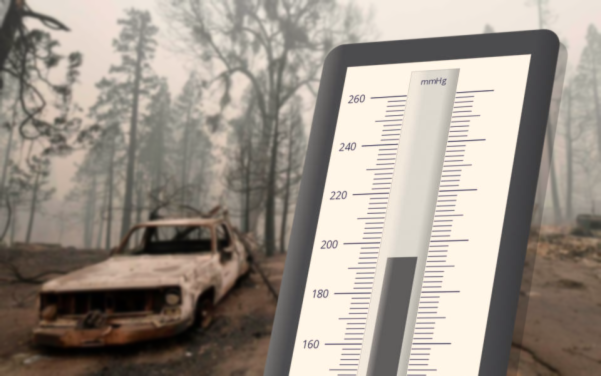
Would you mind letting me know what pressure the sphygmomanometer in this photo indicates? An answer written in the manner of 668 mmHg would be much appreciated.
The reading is 194 mmHg
